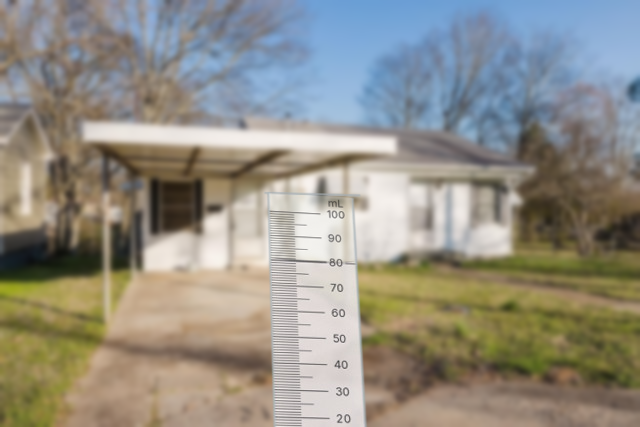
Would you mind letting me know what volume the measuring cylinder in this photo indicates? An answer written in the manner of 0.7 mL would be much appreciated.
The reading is 80 mL
